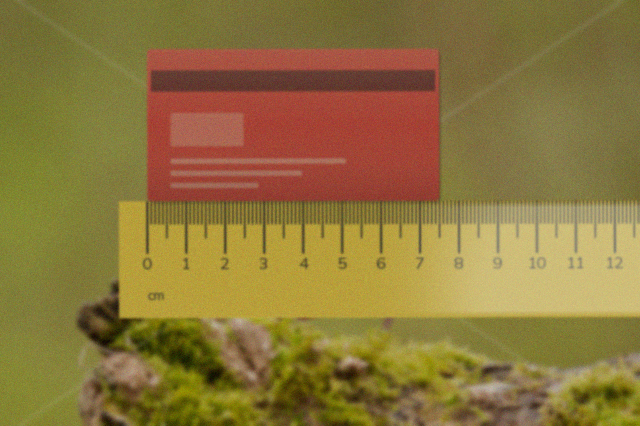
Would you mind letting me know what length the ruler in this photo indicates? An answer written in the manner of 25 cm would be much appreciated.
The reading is 7.5 cm
